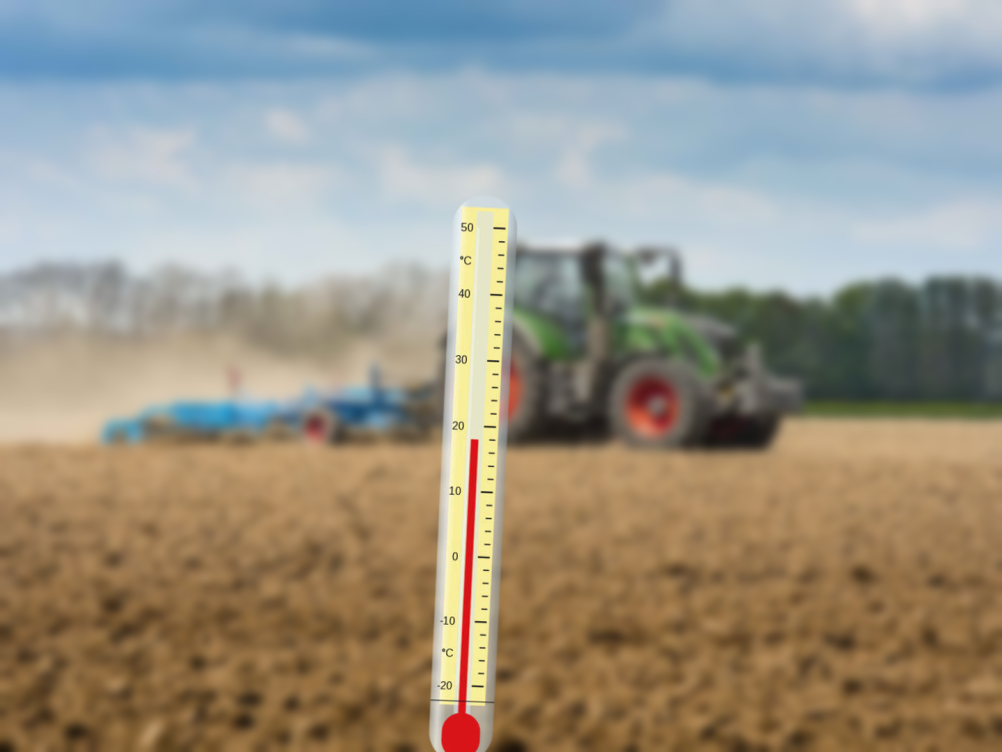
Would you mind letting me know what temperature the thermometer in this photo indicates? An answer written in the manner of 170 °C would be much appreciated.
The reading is 18 °C
